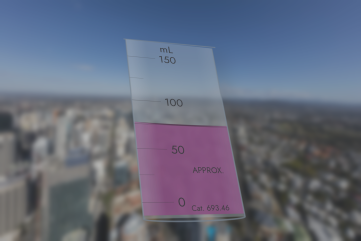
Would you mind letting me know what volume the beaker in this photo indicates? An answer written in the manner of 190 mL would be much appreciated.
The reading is 75 mL
